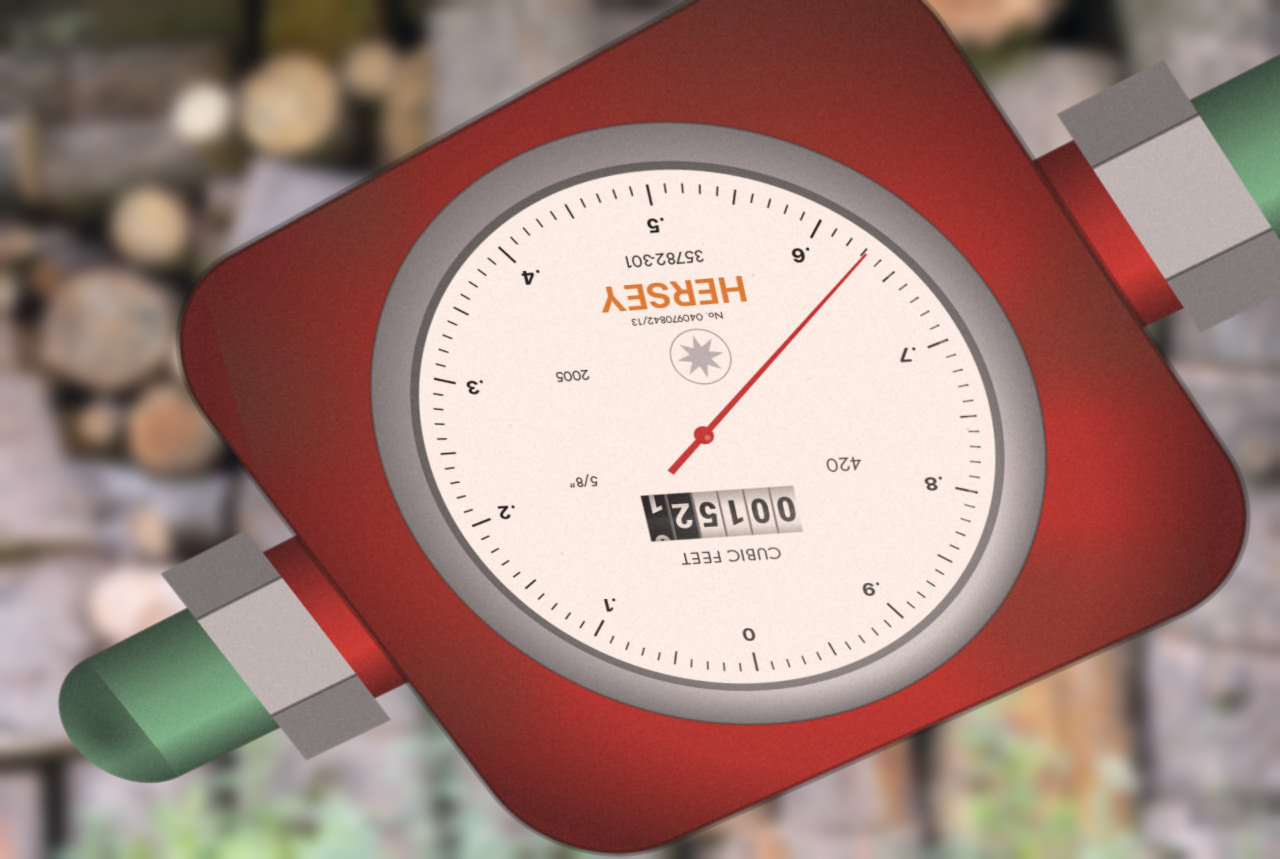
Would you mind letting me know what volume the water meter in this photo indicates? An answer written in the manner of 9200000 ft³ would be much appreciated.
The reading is 1520.63 ft³
